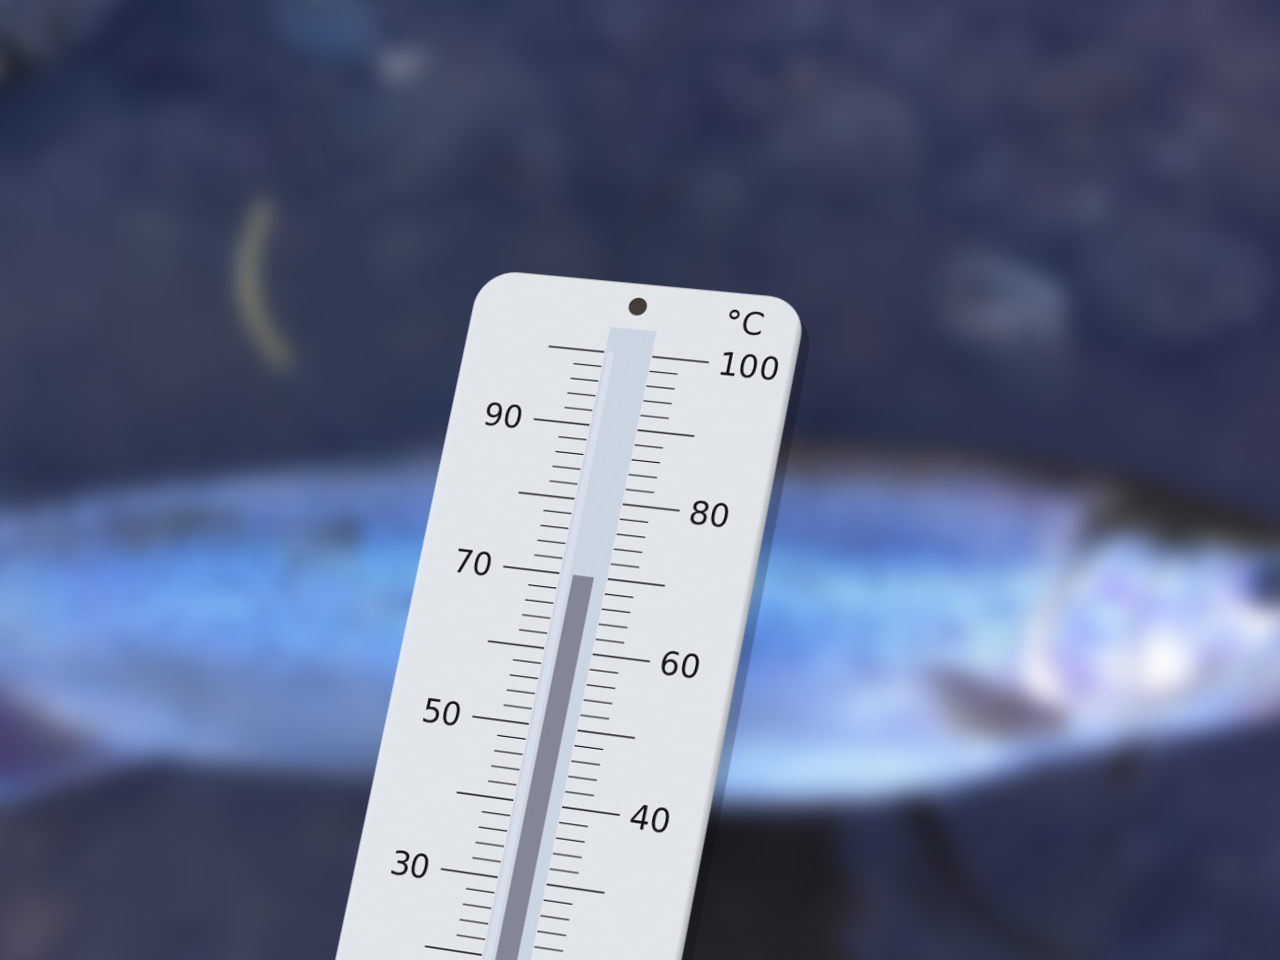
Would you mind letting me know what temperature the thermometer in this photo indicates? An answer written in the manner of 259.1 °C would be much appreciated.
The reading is 70 °C
